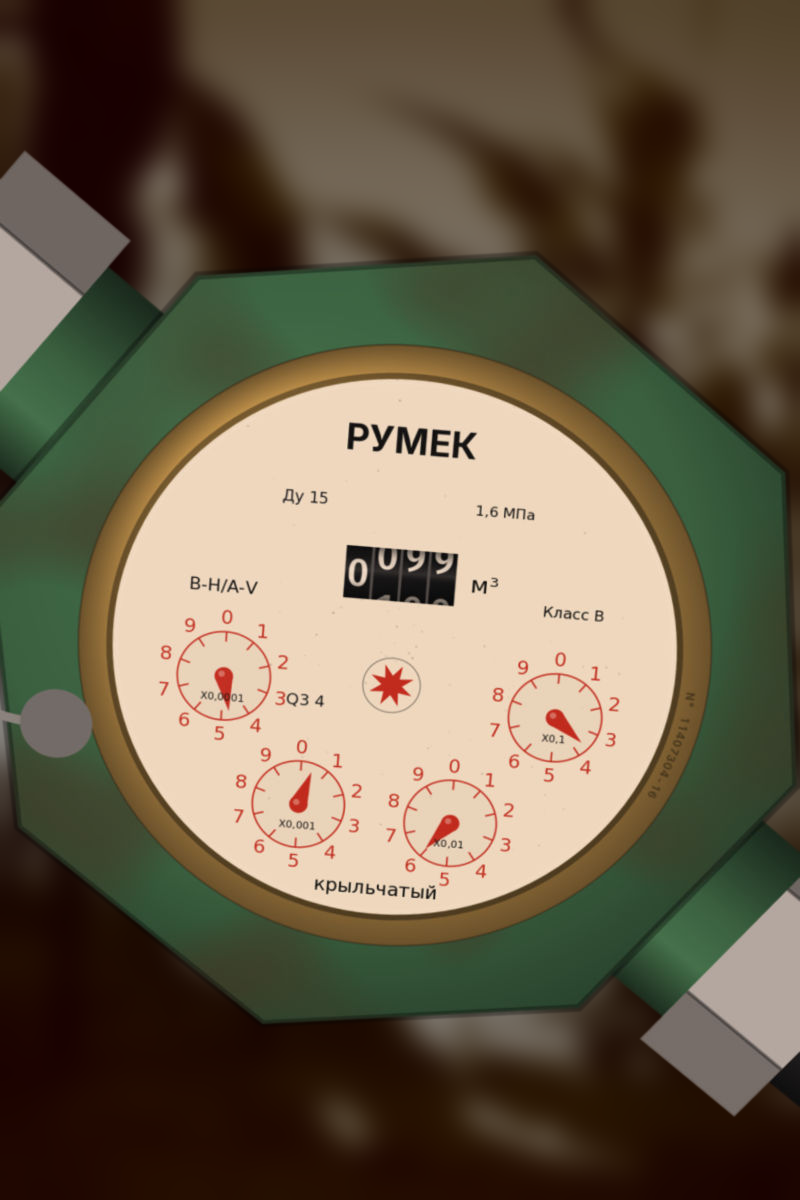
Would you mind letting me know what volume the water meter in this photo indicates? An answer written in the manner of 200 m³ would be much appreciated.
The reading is 99.3604 m³
